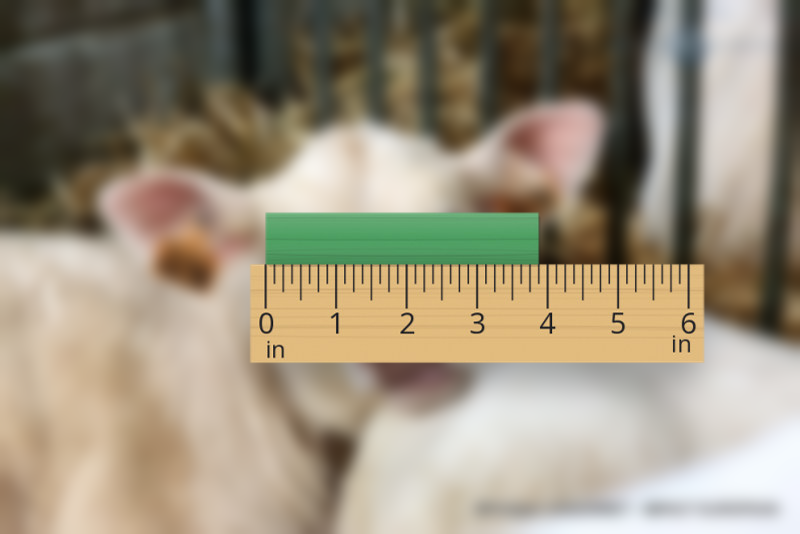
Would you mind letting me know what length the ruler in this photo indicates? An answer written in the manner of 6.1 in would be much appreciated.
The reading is 3.875 in
